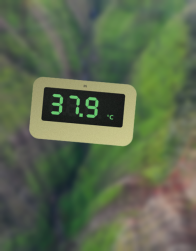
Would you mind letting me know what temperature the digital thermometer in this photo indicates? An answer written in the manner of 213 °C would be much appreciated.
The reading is 37.9 °C
